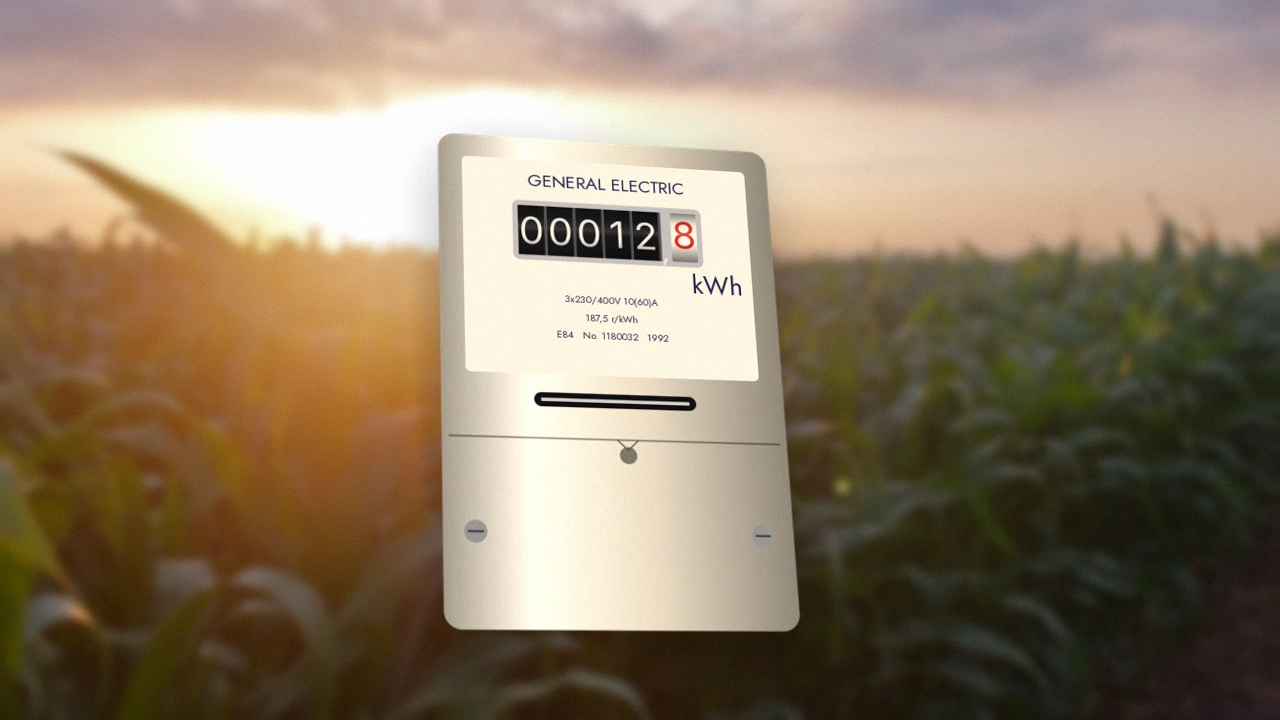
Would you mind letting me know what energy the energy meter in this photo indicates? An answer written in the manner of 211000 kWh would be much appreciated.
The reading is 12.8 kWh
